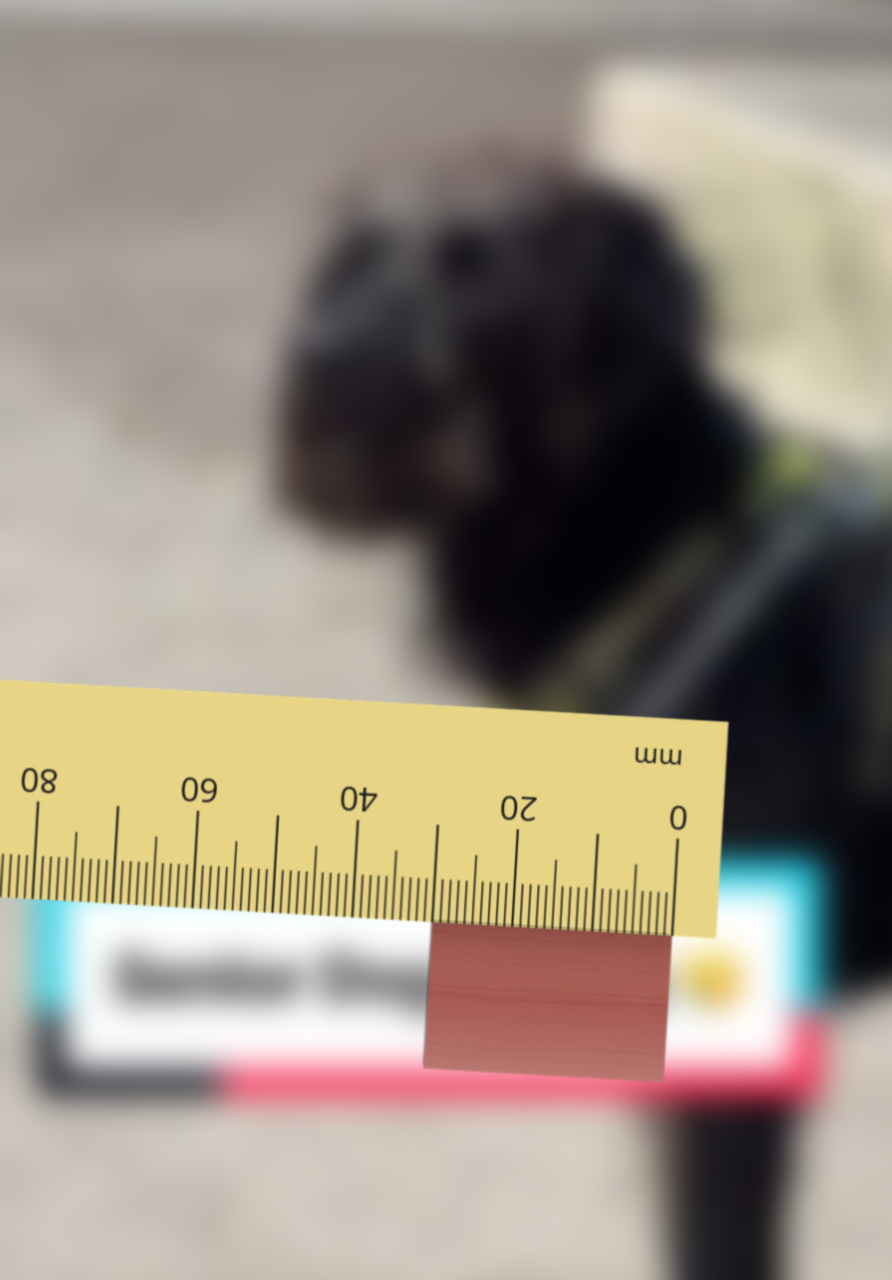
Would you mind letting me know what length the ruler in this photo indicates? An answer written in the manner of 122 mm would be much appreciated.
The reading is 30 mm
